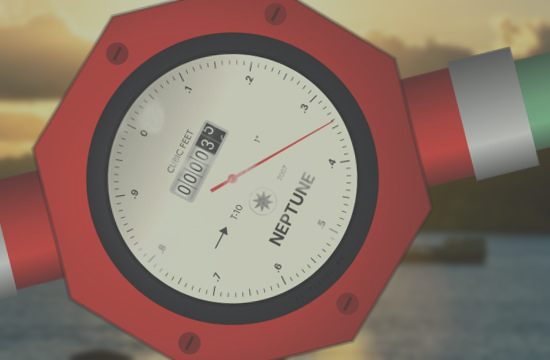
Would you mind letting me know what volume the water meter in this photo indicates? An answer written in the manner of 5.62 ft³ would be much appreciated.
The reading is 35.34 ft³
